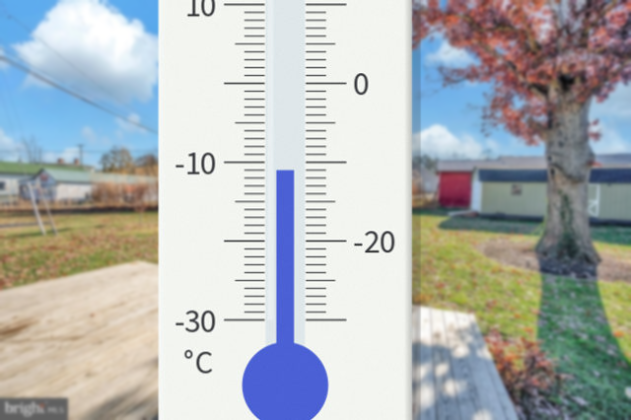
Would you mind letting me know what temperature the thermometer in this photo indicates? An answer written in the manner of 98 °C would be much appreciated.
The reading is -11 °C
